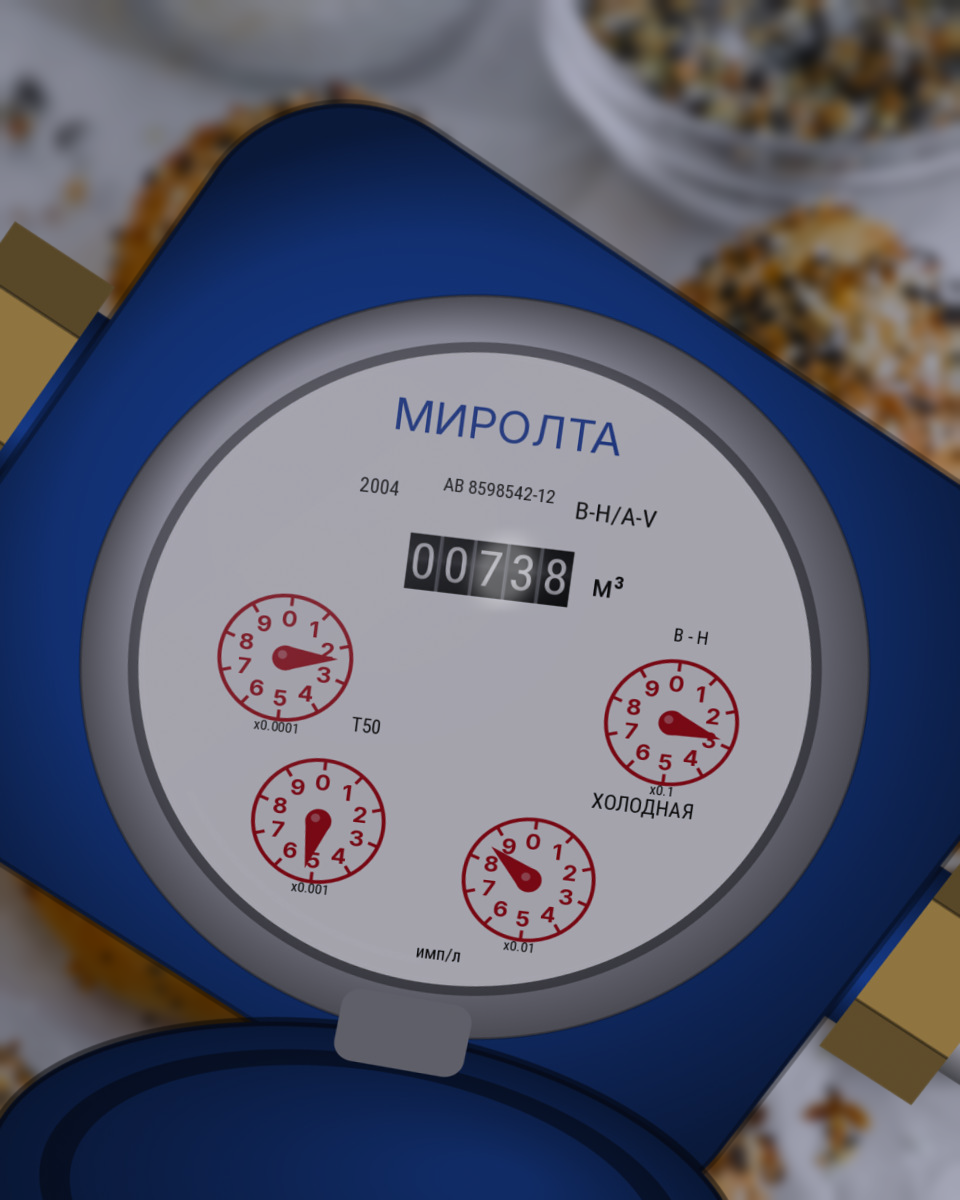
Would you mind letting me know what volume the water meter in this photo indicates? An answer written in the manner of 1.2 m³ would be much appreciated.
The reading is 738.2852 m³
